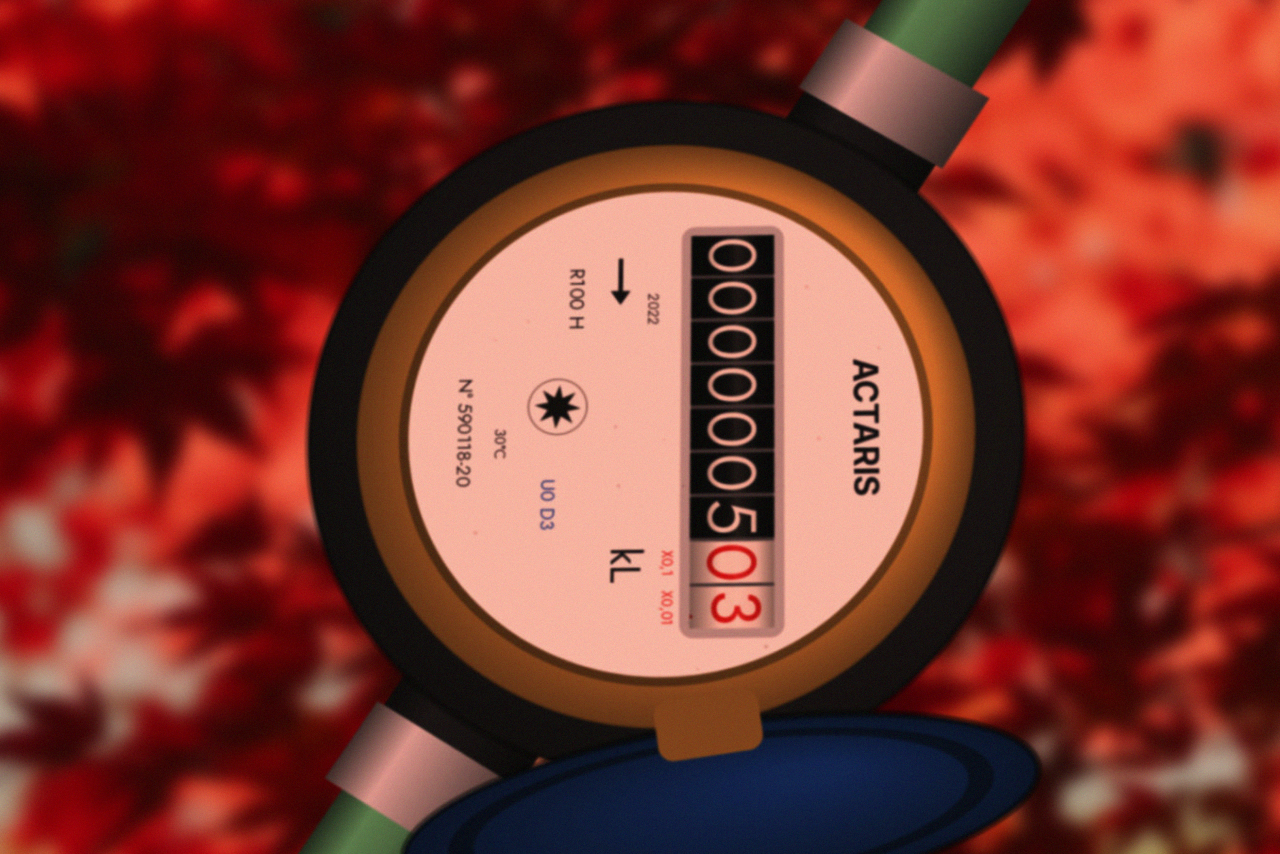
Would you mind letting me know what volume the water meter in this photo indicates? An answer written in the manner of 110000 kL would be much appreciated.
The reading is 5.03 kL
